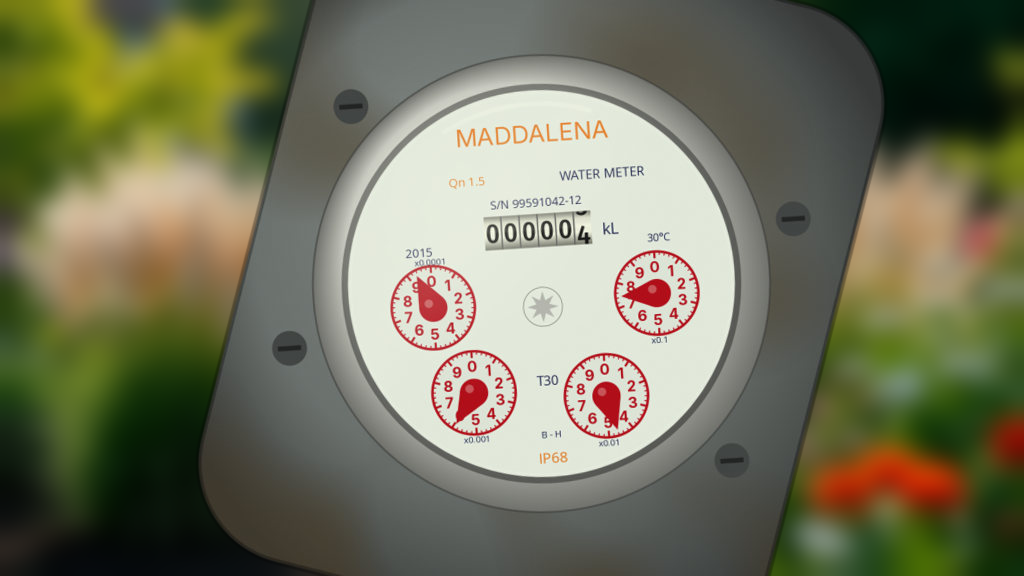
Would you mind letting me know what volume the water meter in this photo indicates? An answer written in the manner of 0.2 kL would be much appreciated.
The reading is 3.7459 kL
